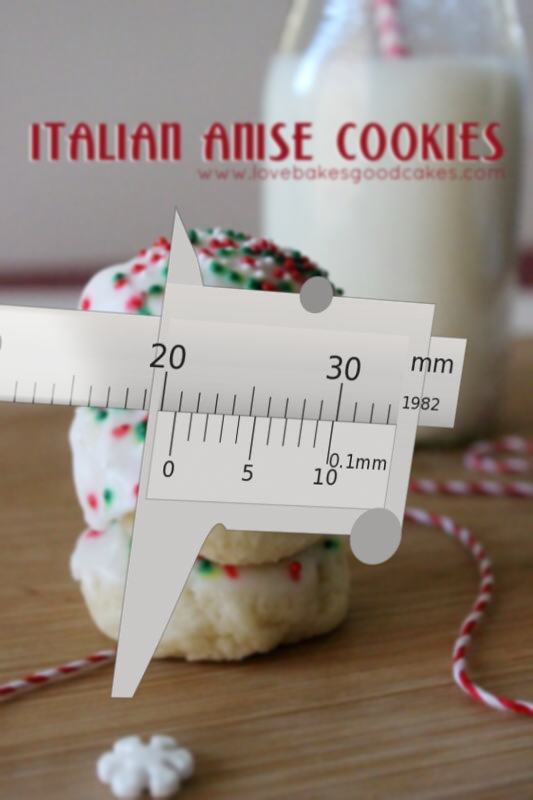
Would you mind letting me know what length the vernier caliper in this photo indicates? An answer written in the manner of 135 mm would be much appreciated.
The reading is 20.8 mm
